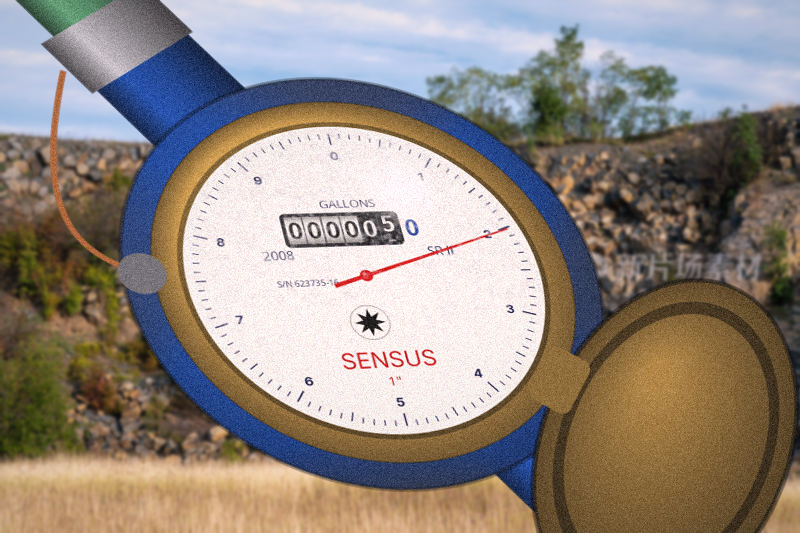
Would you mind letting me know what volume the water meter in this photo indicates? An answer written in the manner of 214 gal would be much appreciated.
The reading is 52.0 gal
